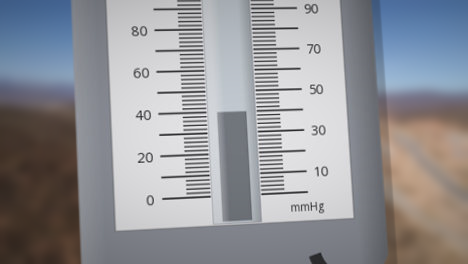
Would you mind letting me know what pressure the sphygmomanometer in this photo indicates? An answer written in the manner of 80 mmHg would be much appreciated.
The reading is 40 mmHg
